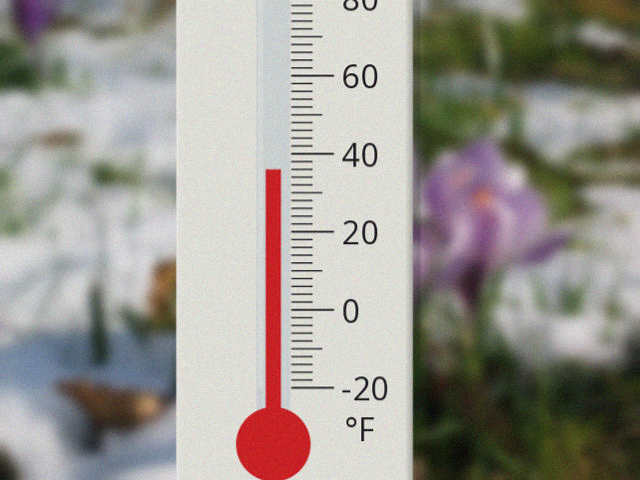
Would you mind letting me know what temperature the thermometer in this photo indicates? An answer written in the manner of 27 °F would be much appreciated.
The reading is 36 °F
